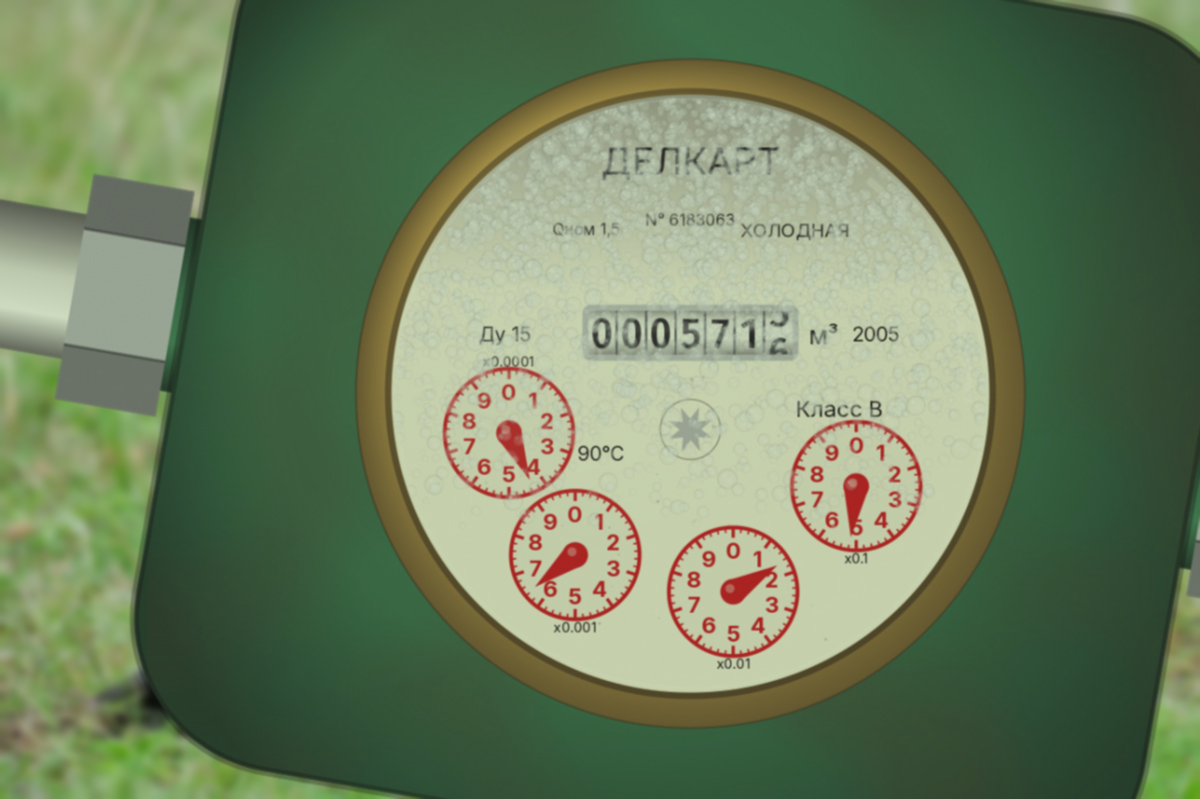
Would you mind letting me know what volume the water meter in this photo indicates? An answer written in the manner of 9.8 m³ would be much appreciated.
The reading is 5715.5164 m³
